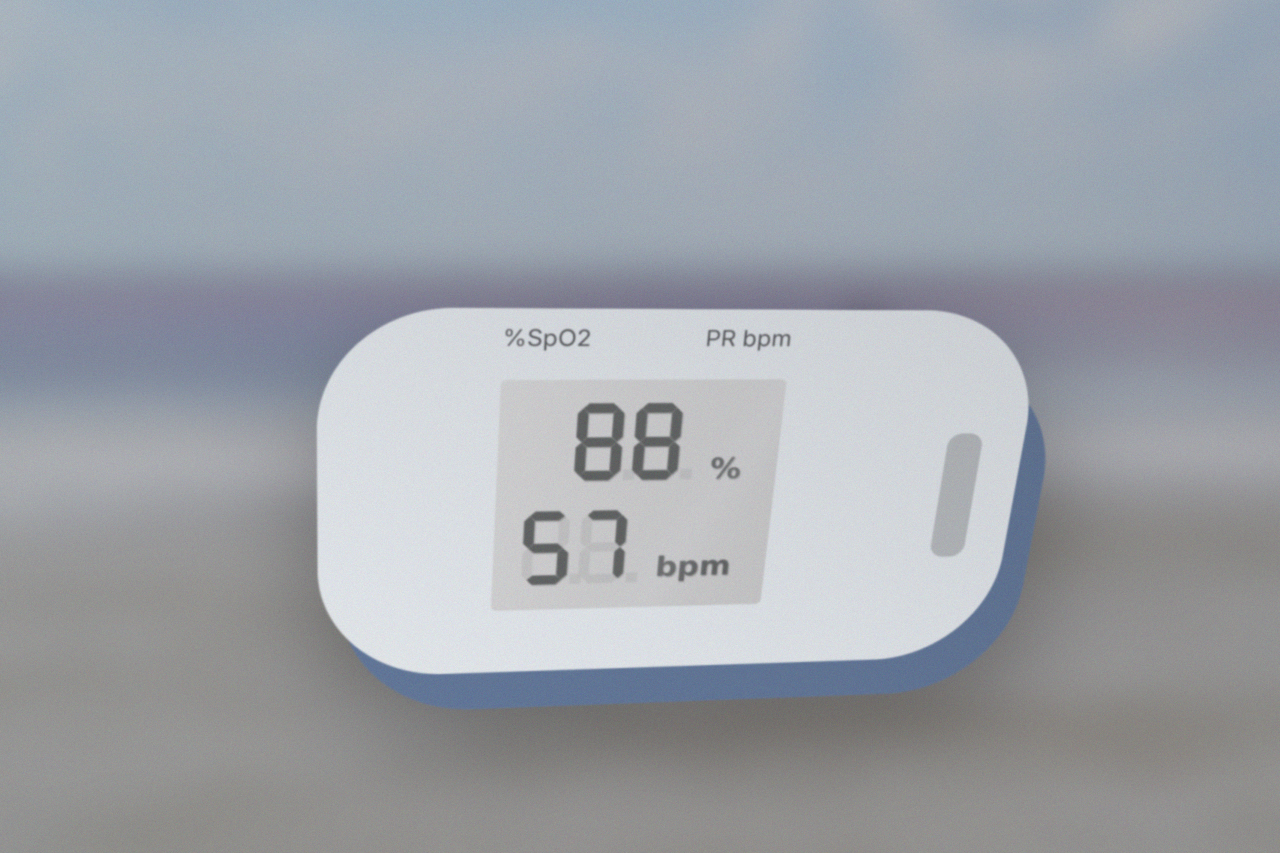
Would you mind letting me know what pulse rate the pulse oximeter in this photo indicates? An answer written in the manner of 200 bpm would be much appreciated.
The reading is 57 bpm
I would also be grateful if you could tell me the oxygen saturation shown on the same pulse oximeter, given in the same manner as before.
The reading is 88 %
